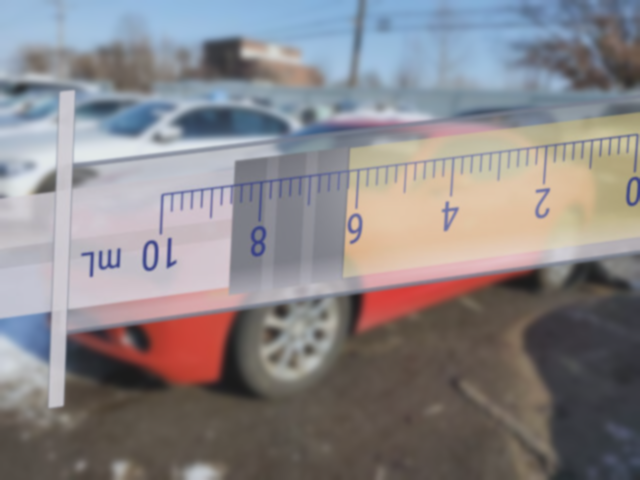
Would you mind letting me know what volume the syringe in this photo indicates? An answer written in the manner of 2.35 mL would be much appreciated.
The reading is 6.2 mL
